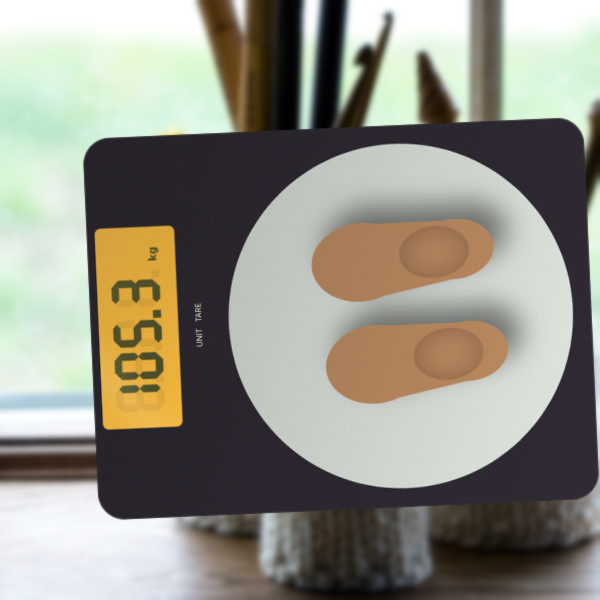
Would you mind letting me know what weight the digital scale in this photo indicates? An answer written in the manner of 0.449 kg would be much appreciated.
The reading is 105.3 kg
